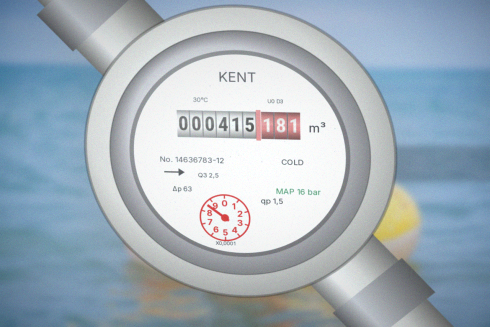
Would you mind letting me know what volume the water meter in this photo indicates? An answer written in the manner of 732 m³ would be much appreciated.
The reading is 415.1818 m³
